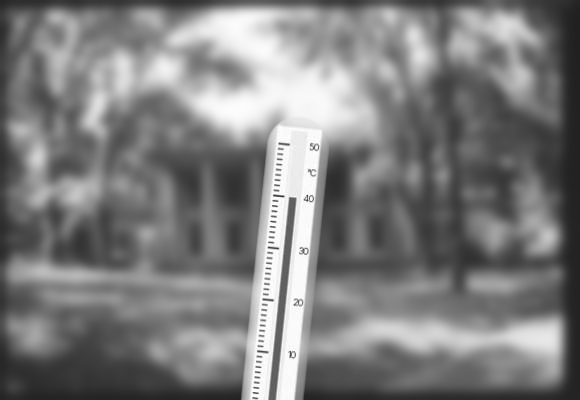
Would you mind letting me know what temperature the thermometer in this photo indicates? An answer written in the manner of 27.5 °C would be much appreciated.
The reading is 40 °C
